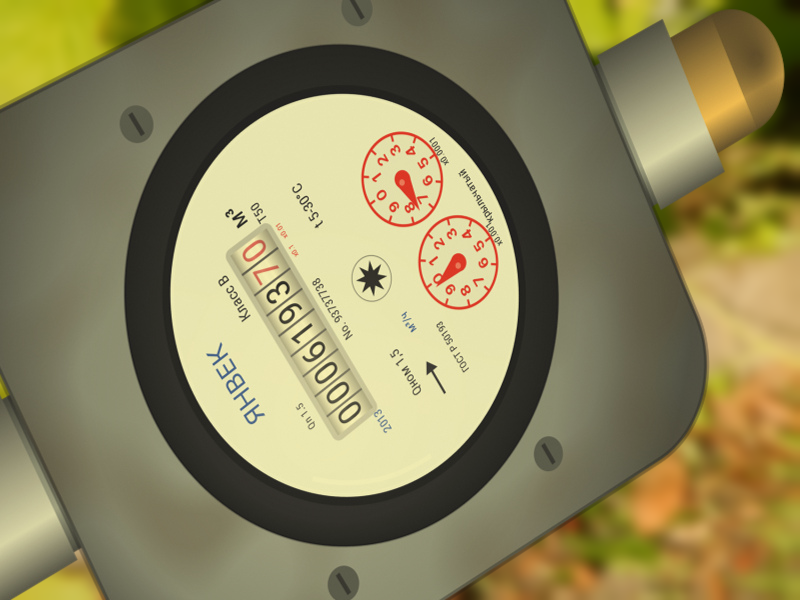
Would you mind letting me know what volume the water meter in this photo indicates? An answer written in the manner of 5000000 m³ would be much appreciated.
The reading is 6193.6997 m³
